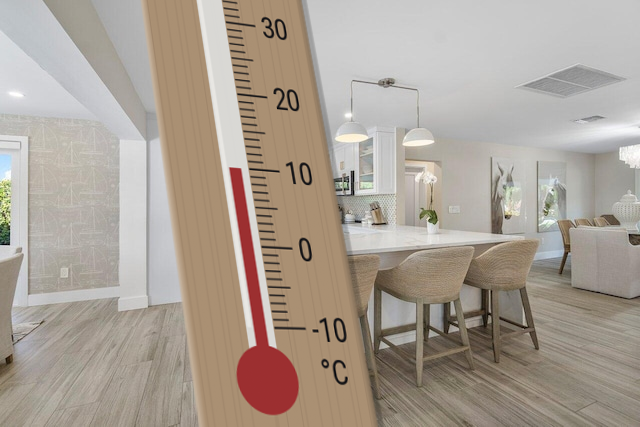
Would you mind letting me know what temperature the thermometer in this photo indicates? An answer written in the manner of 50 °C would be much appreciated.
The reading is 10 °C
